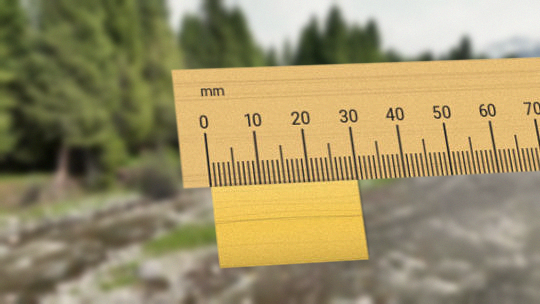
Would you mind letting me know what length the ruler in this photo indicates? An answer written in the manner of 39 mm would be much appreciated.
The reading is 30 mm
